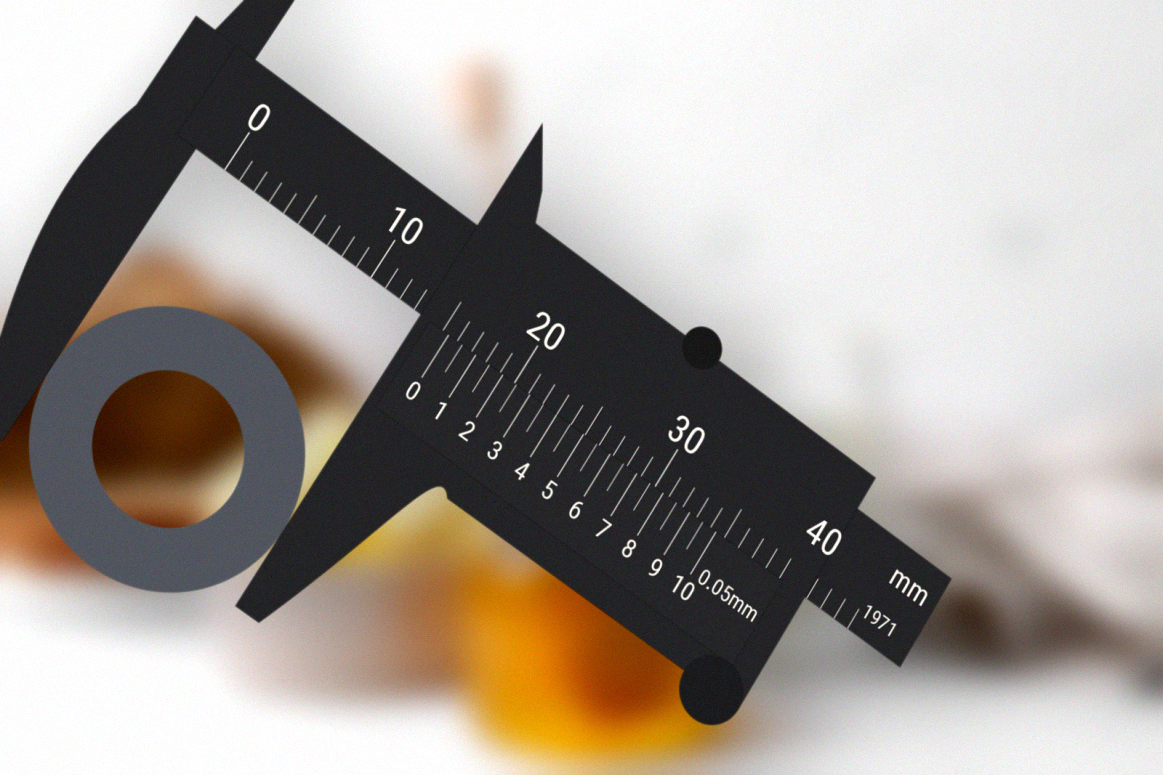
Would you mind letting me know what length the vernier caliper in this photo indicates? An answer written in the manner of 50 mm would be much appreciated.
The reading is 15.4 mm
